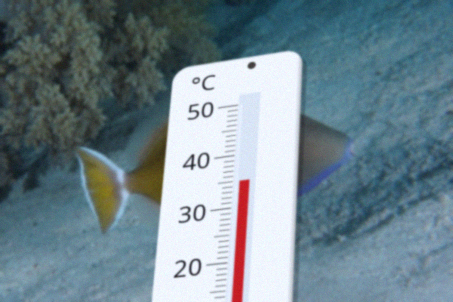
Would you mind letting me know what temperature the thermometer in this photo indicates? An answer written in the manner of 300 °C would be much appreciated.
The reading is 35 °C
